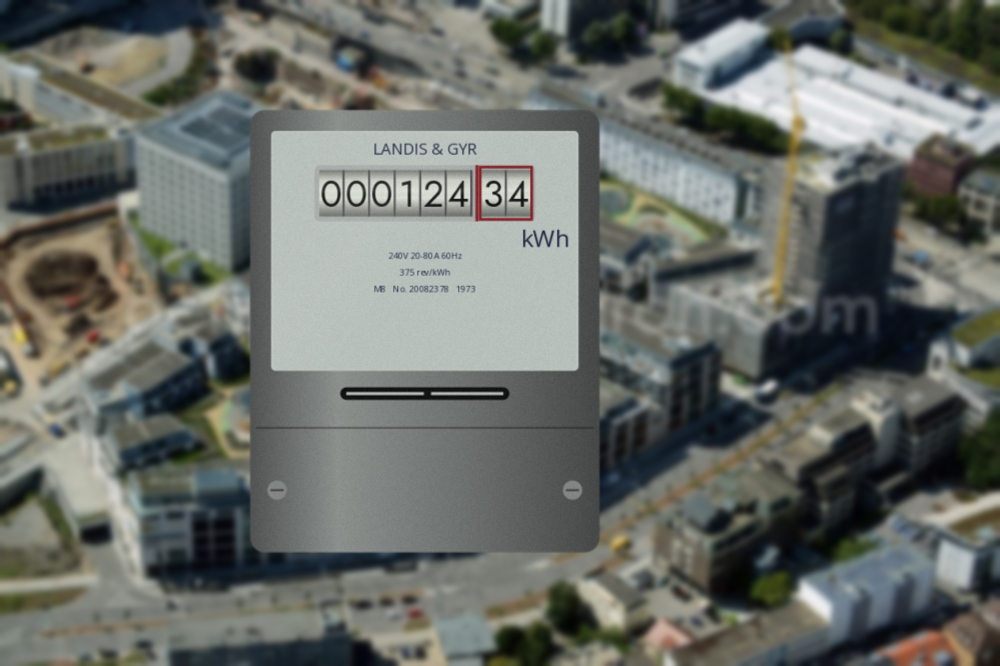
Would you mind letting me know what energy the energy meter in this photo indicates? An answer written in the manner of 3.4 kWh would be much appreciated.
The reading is 124.34 kWh
